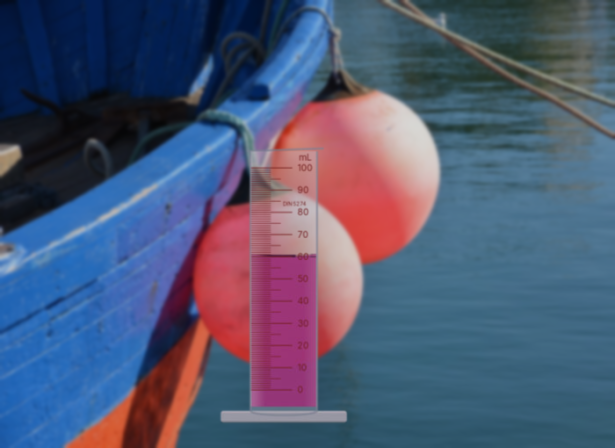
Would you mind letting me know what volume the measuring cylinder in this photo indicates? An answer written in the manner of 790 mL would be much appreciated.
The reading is 60 mL
